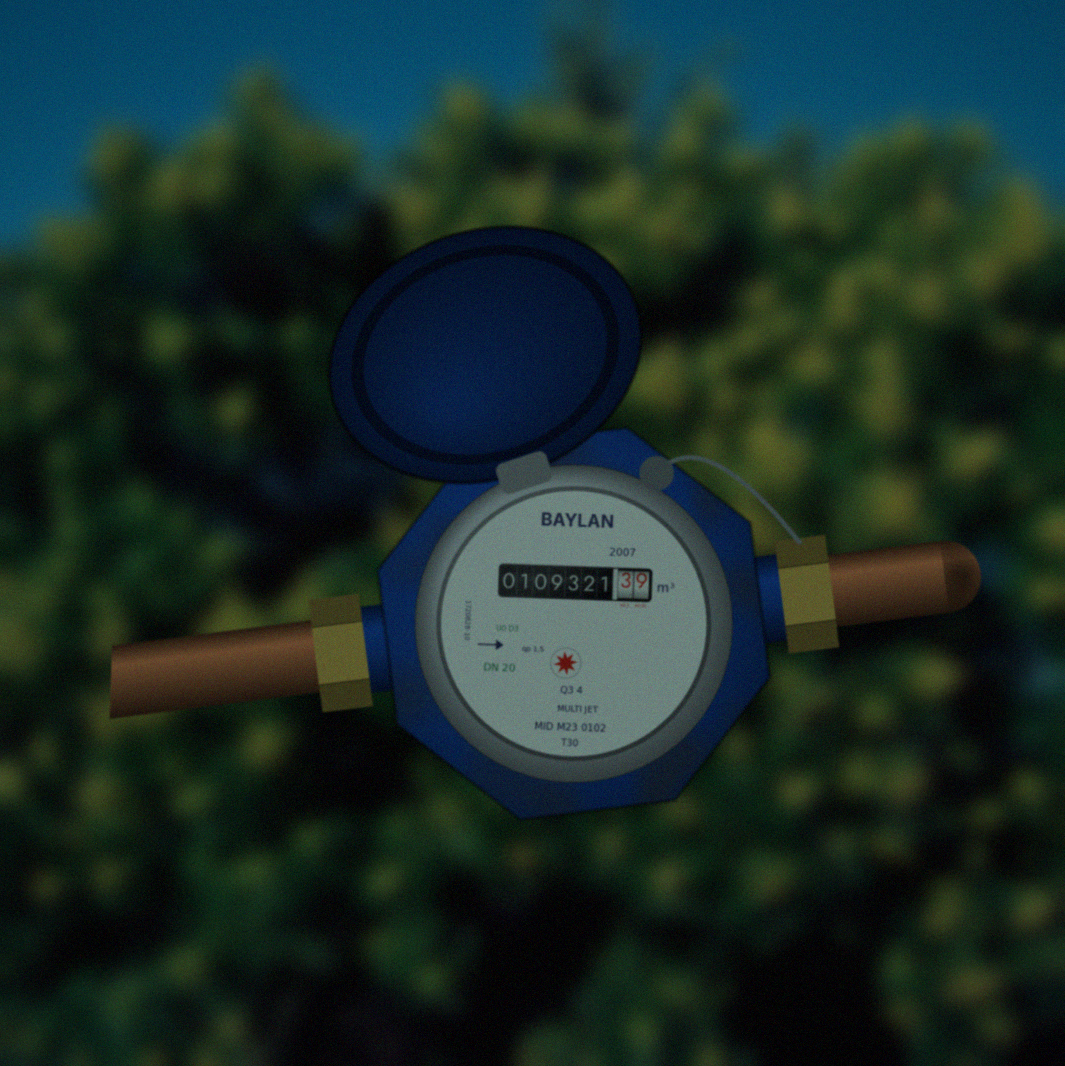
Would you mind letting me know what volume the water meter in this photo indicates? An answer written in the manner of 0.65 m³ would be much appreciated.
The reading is 109321.39 m³
